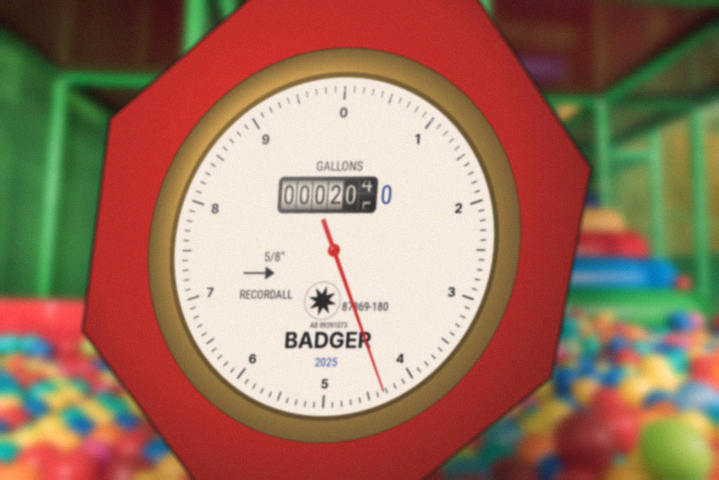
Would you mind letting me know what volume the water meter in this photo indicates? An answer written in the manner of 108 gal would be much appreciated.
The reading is 2044.3 gal
